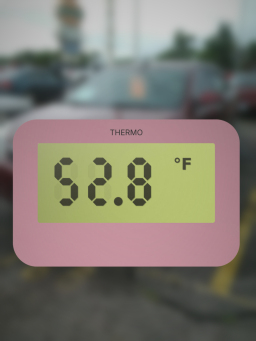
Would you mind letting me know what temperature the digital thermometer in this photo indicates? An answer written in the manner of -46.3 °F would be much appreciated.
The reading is 52.8 °F
